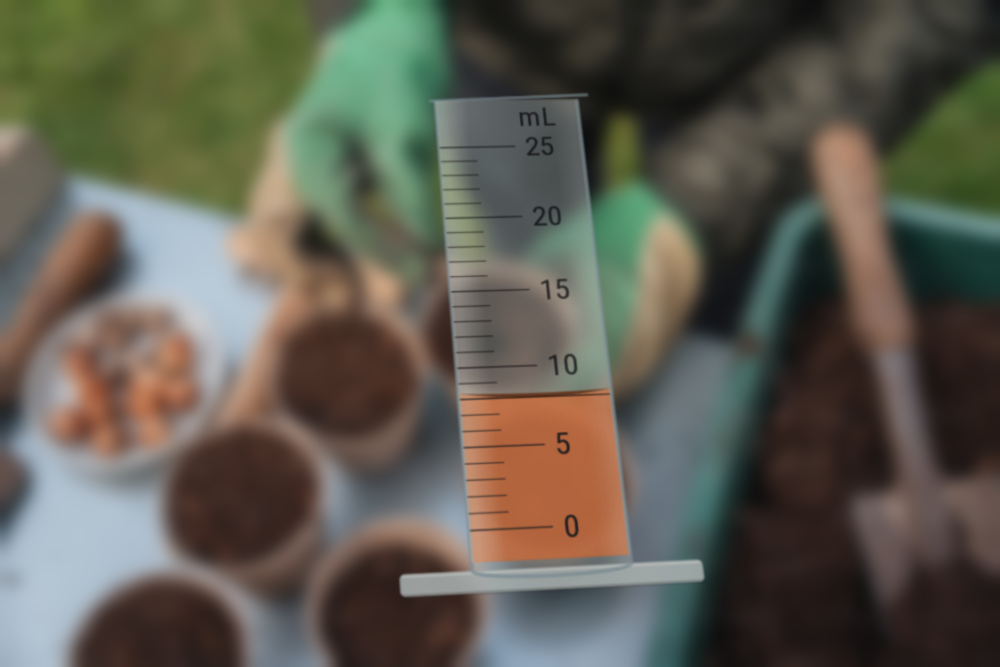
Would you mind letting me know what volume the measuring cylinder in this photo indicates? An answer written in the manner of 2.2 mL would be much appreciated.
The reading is 8 mL
